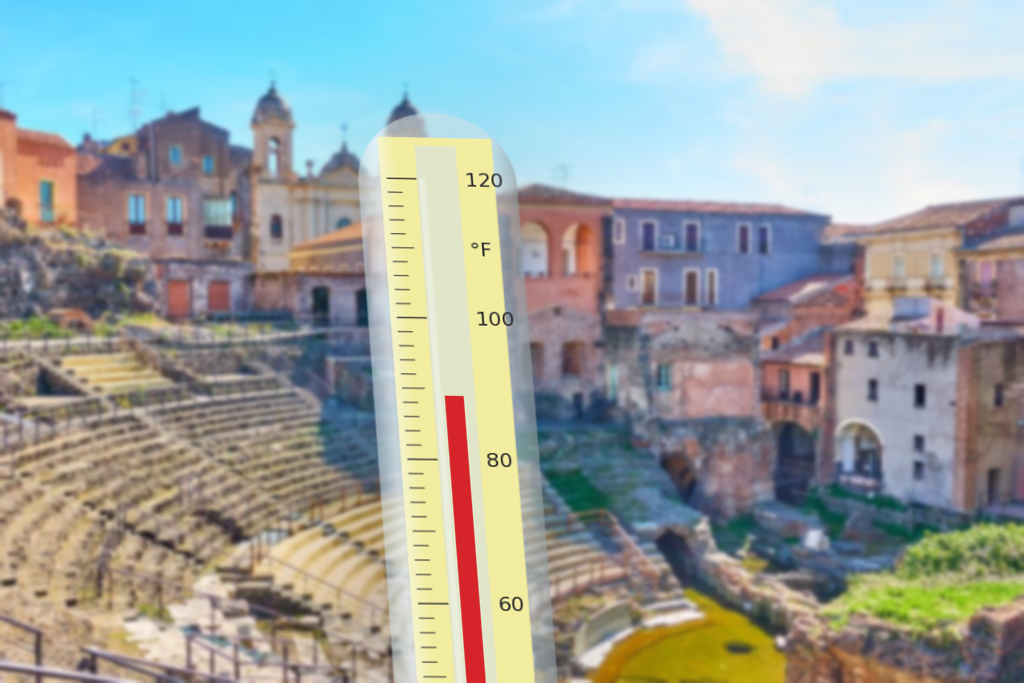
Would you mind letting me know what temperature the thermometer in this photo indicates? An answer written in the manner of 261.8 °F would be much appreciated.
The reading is 89 °F
